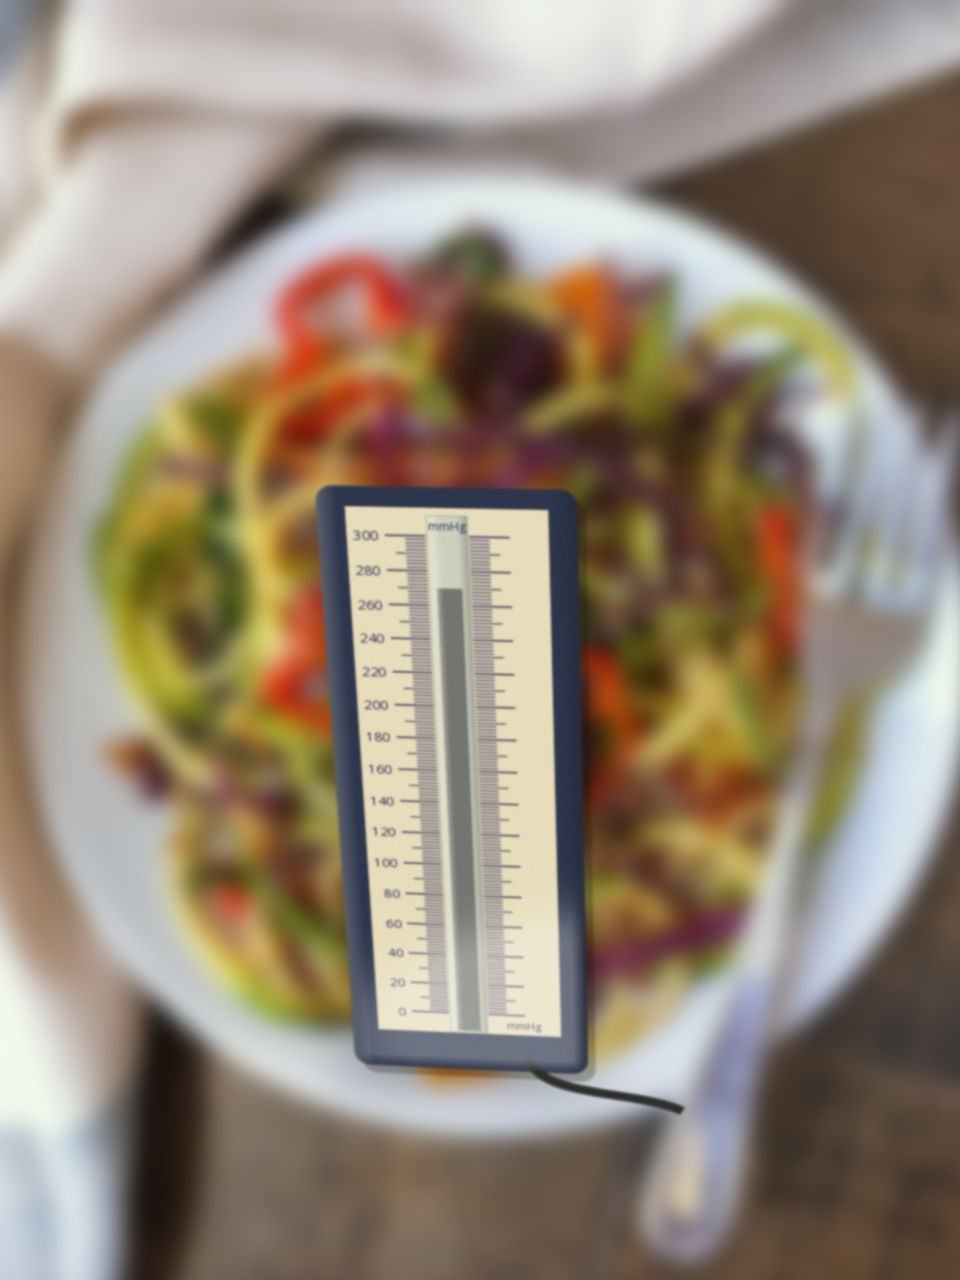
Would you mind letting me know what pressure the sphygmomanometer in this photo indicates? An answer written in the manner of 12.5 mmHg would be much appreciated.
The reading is 270 mmHg
